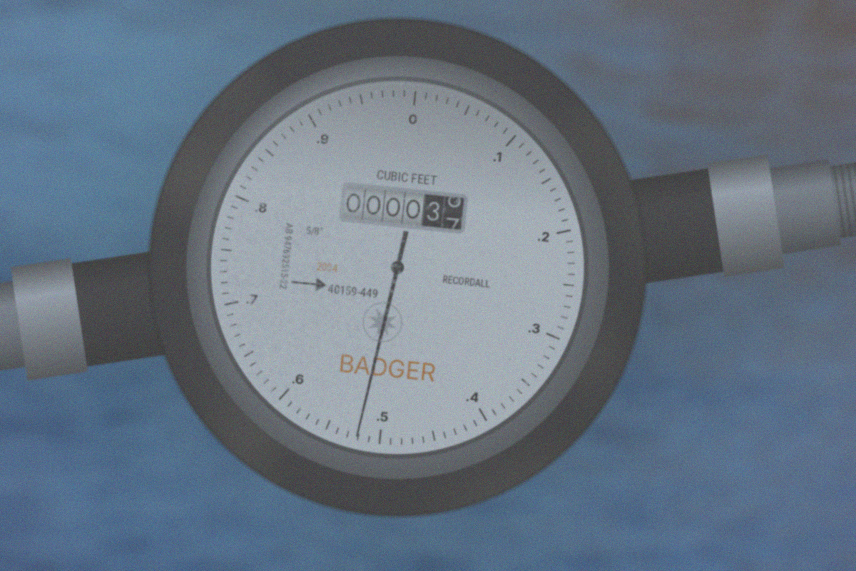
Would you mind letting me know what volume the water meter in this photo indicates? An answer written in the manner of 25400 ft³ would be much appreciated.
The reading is 36.52 ft³
